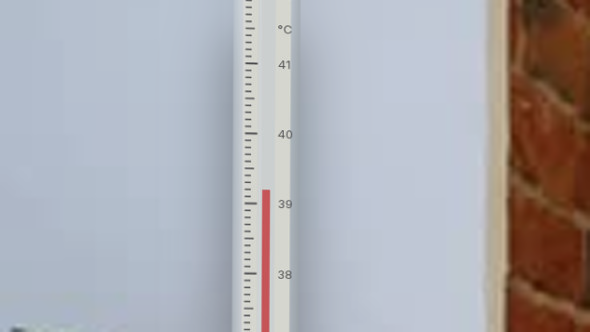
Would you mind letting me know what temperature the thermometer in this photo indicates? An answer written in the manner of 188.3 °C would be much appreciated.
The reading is 39.2 °C
